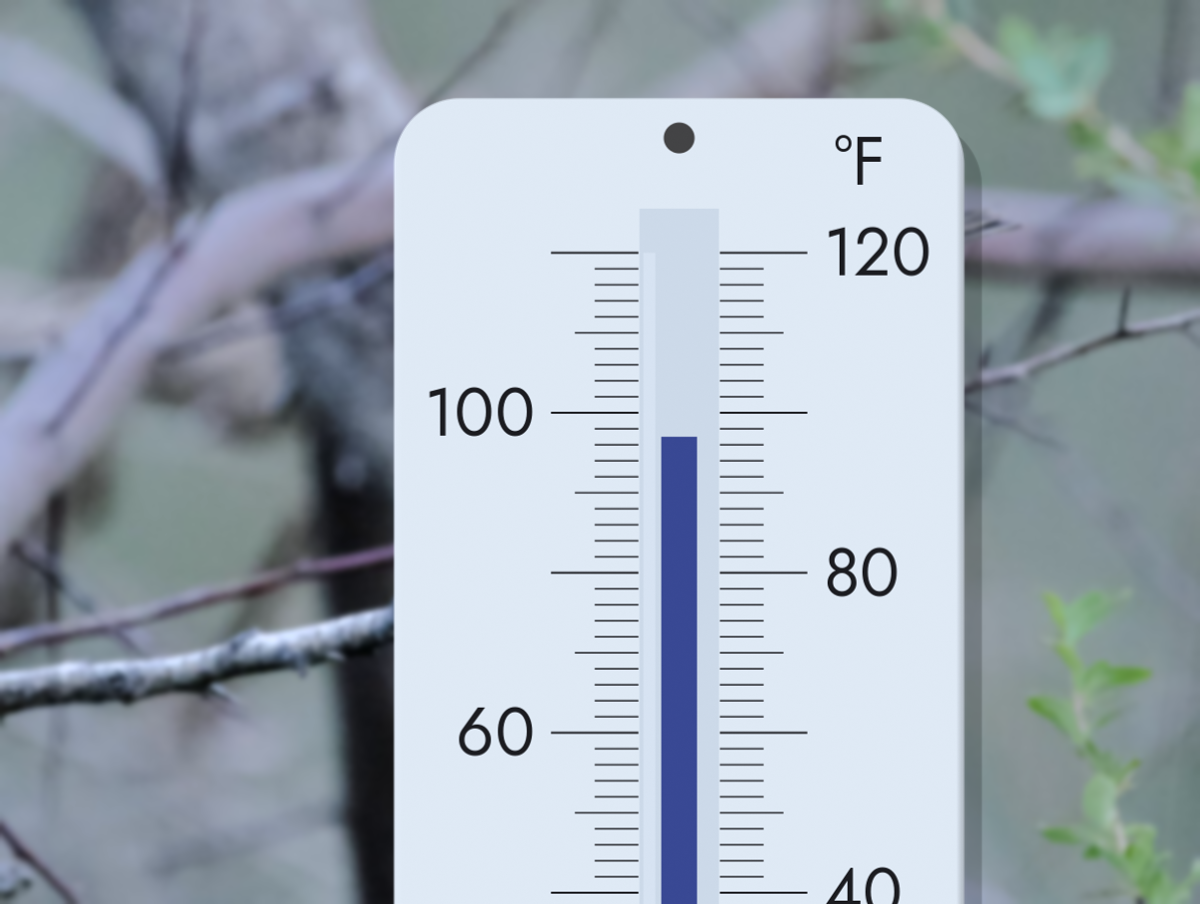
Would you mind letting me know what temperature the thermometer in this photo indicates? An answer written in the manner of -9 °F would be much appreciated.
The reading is 97 °F
